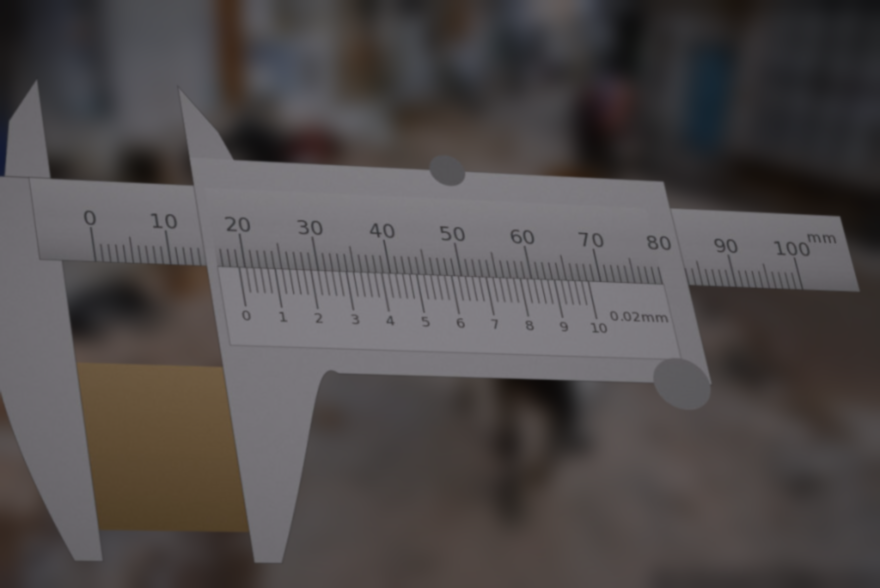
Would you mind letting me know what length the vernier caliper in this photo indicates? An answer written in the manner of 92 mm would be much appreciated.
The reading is 19.2 mm
